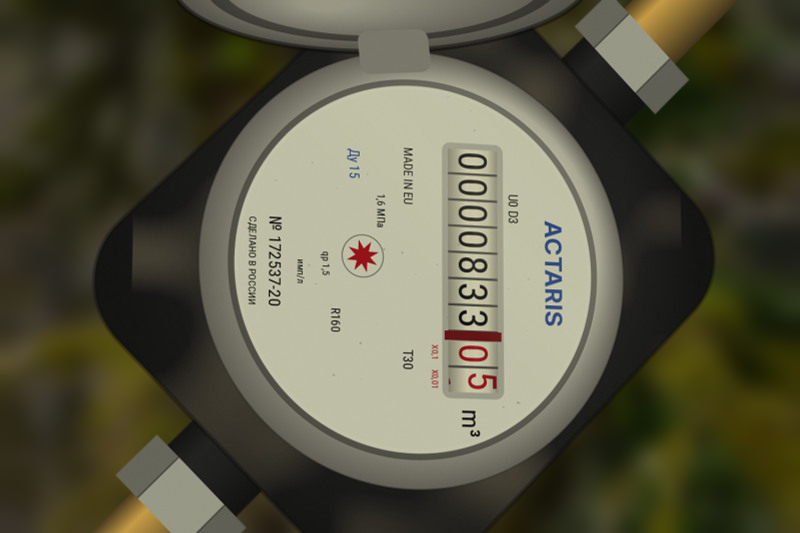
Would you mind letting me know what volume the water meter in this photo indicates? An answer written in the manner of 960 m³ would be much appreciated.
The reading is 833.05 m³
